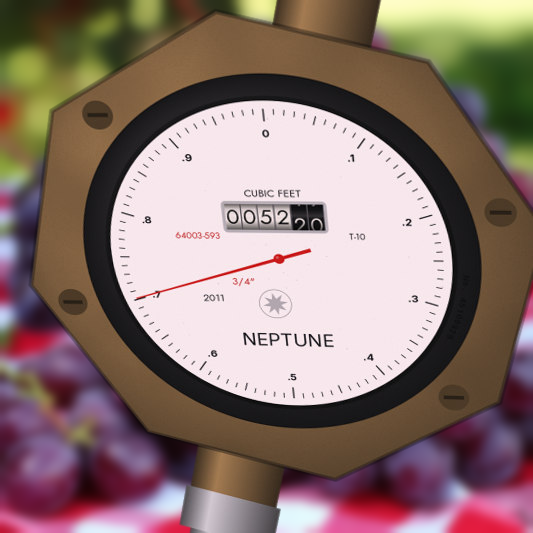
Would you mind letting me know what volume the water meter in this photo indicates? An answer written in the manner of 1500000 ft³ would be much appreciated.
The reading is 5219.70 ft³
